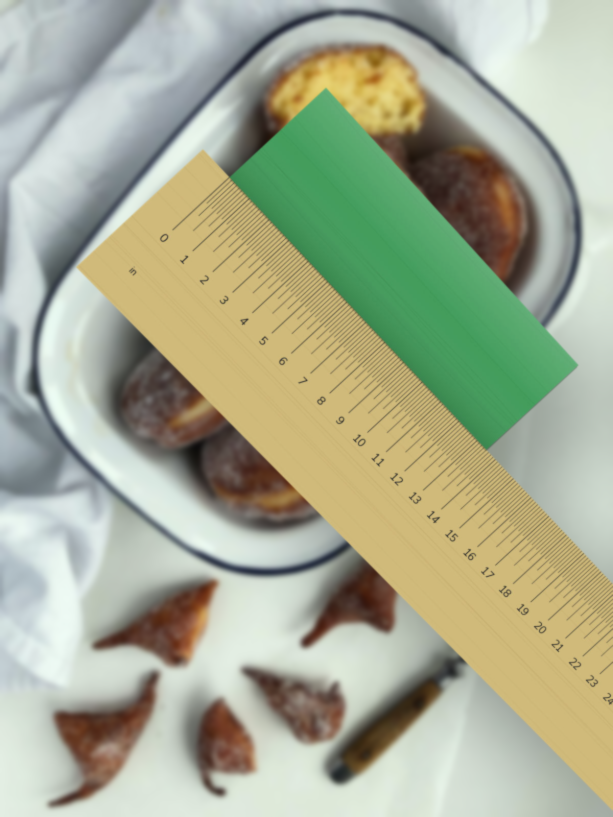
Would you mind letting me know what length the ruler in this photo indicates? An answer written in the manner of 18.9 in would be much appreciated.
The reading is 13.5 in
